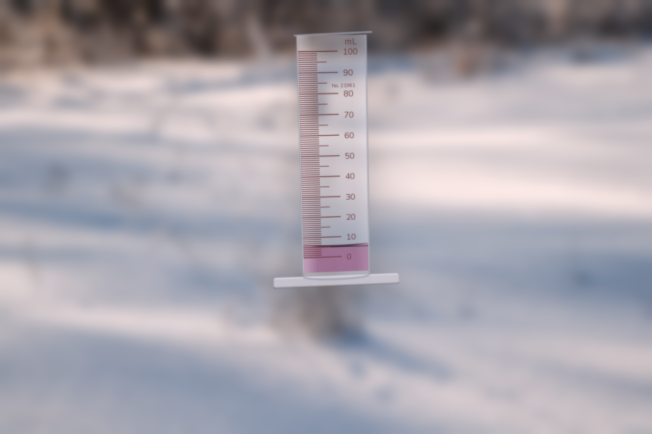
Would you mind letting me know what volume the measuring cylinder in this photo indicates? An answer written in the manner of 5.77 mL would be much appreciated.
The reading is 5 mL
